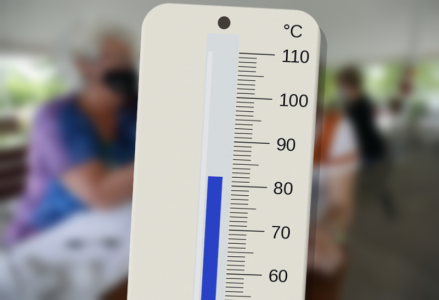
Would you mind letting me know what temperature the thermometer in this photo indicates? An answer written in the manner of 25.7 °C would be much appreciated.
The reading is 82 °C
